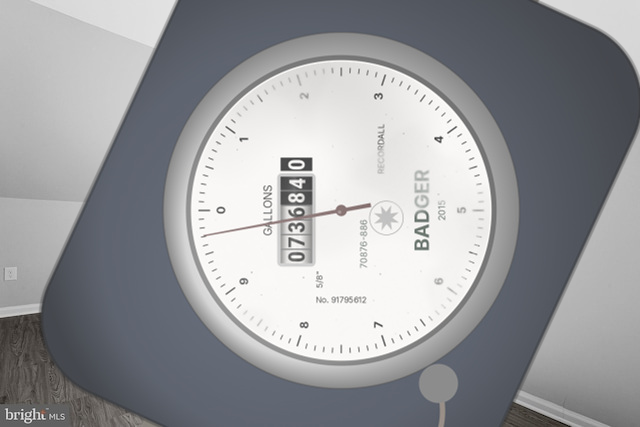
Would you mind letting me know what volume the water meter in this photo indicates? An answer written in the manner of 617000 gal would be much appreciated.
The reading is 736839.7 gal
